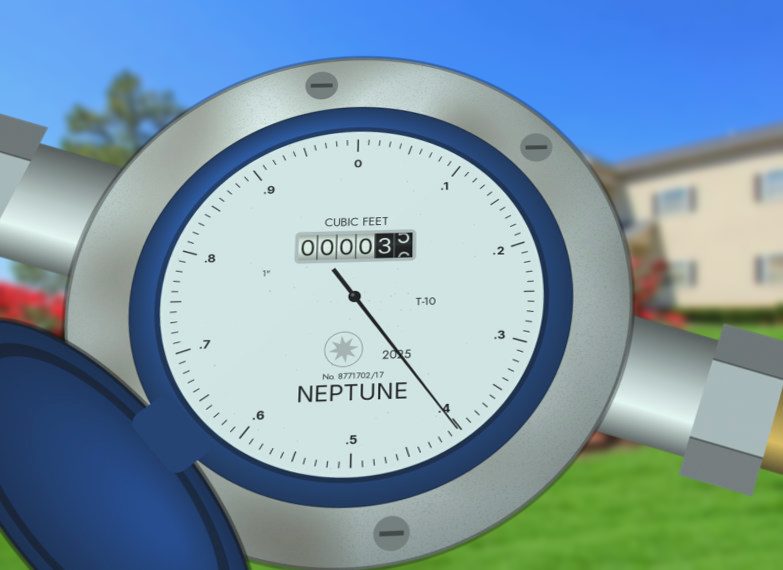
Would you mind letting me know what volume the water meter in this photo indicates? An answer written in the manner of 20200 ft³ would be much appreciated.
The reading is 35.40 ft³
